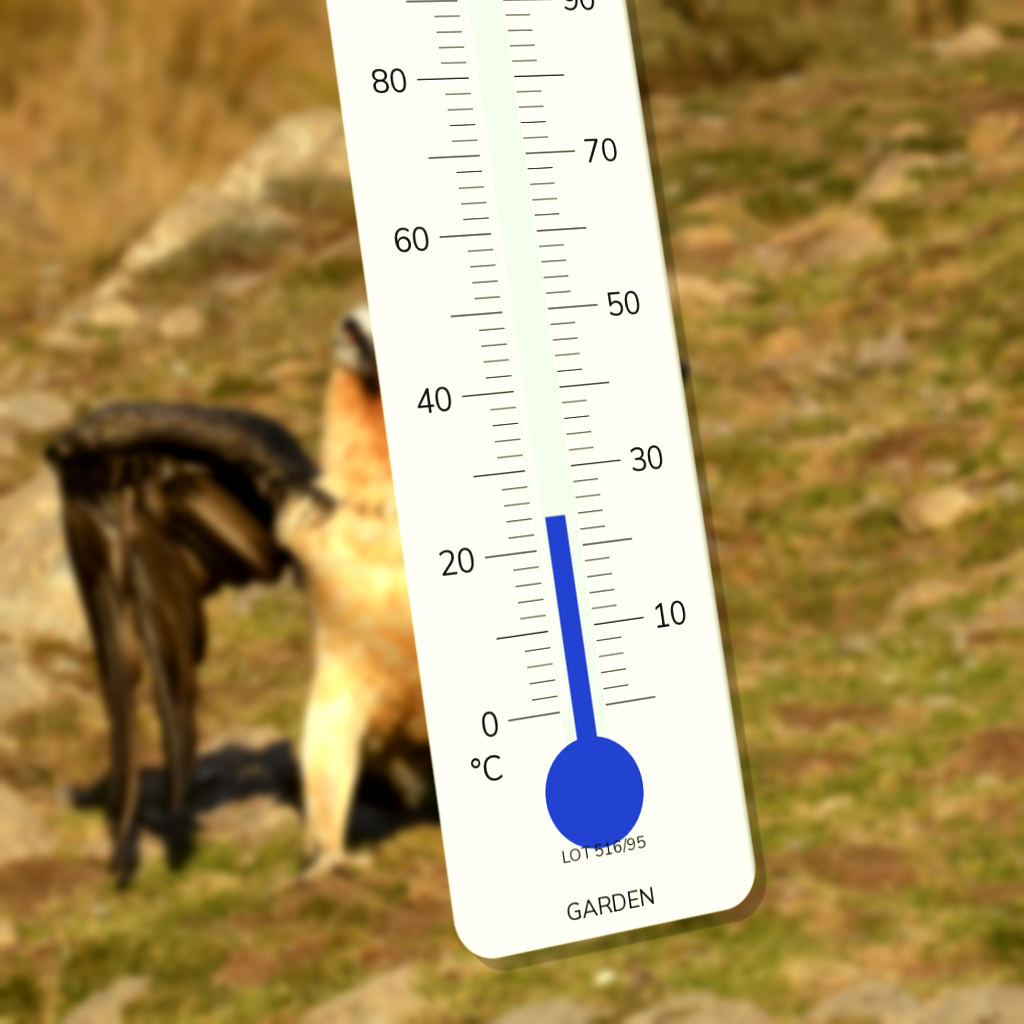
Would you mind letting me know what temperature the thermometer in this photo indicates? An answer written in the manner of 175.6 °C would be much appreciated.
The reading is 24 °C
